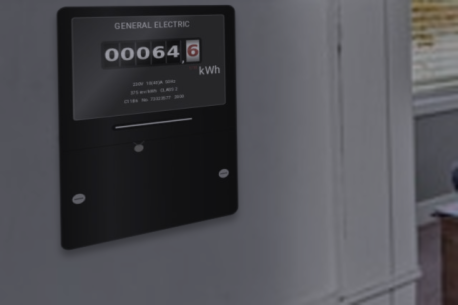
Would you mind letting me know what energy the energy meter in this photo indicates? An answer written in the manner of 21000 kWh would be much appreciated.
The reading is 64.6 kWh
